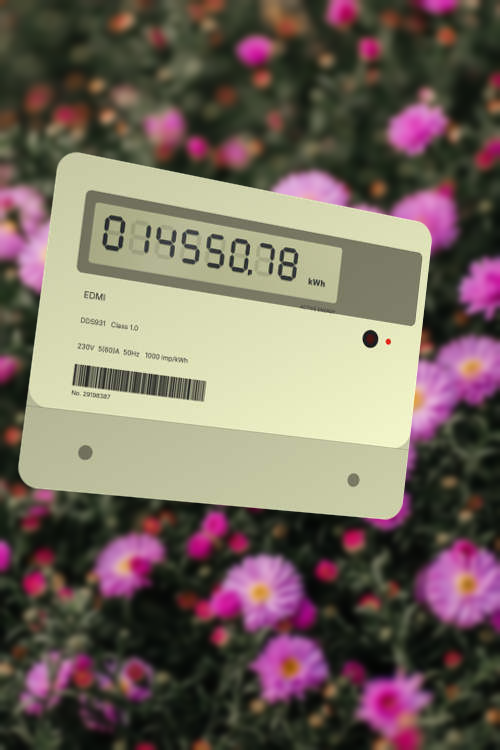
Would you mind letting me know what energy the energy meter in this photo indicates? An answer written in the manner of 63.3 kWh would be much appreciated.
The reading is 14550.78 kWh
